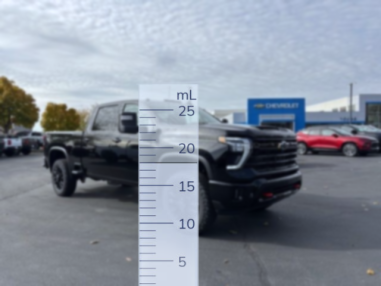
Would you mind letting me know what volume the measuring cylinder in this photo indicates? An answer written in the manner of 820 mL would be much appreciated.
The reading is 18 mL
